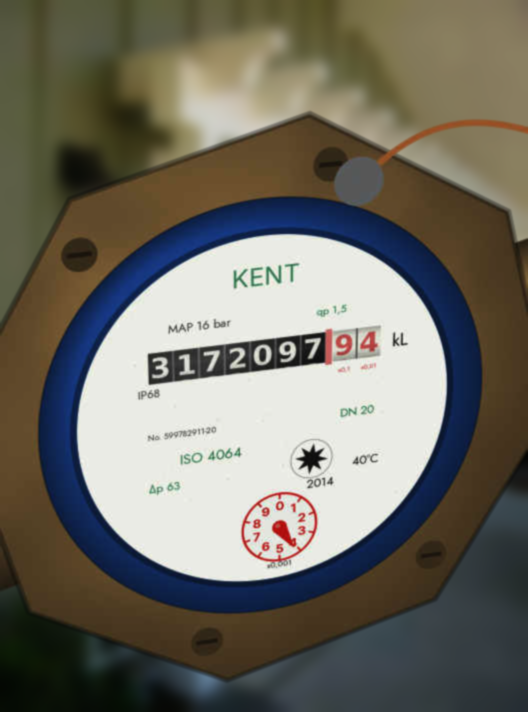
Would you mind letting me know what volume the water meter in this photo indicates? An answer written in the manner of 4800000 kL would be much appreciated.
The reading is 3172097.944 kL
